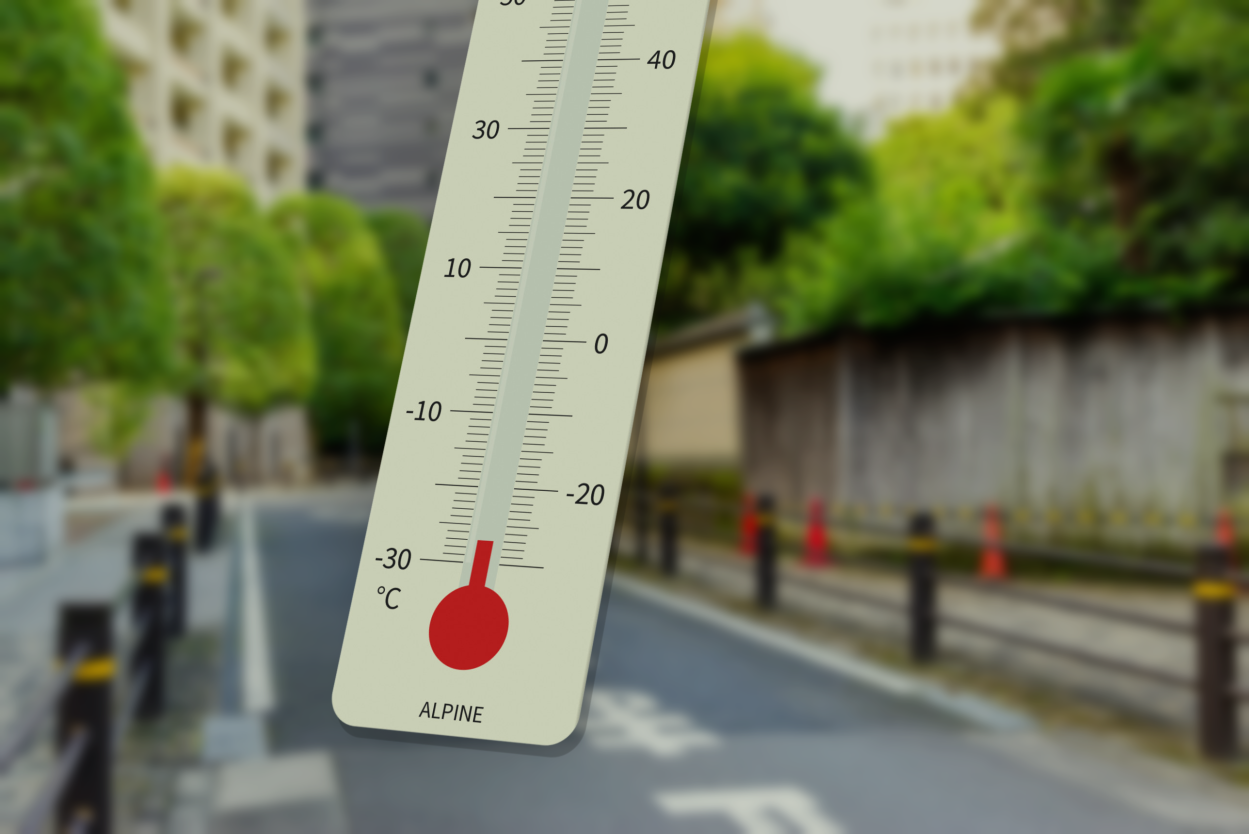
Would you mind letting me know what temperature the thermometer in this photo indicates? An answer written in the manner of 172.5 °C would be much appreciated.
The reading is -27 °C
